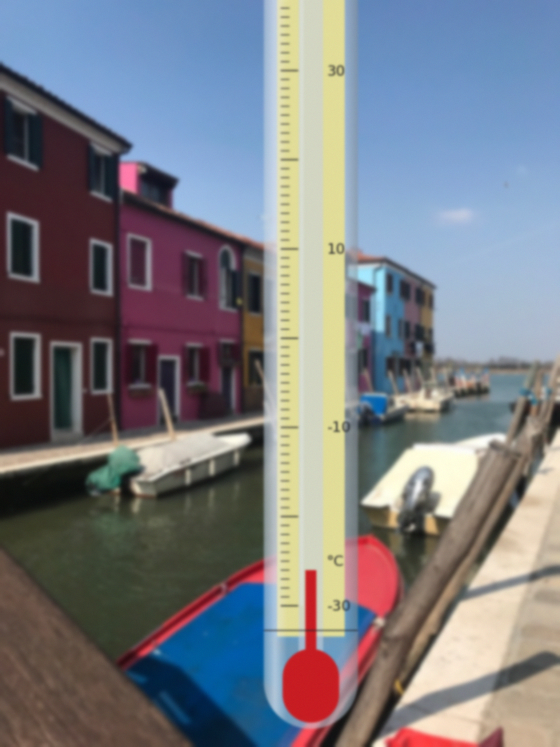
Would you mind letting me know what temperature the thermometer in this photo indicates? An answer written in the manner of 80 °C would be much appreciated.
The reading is -26 °C
